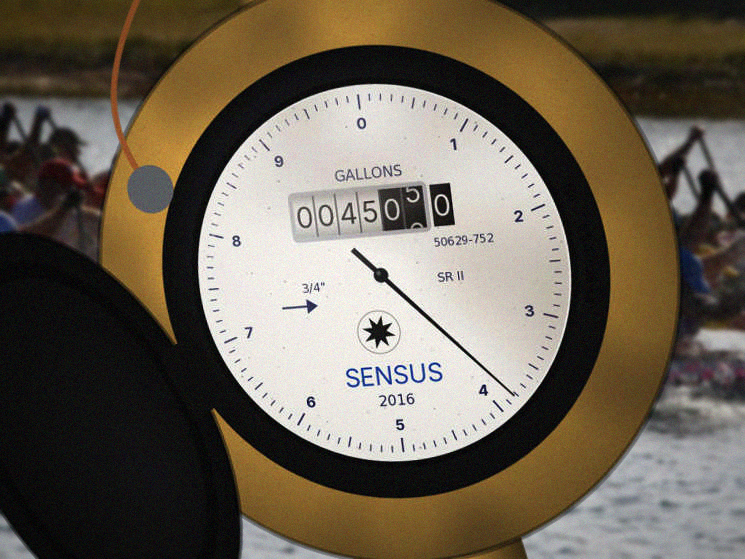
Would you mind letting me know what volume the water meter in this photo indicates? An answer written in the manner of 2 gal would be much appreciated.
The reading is 45053.8 gal
